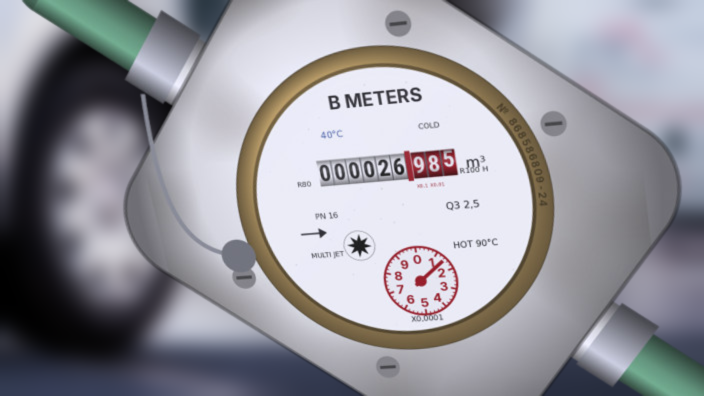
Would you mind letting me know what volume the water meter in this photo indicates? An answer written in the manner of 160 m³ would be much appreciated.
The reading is 26.9851 m³
